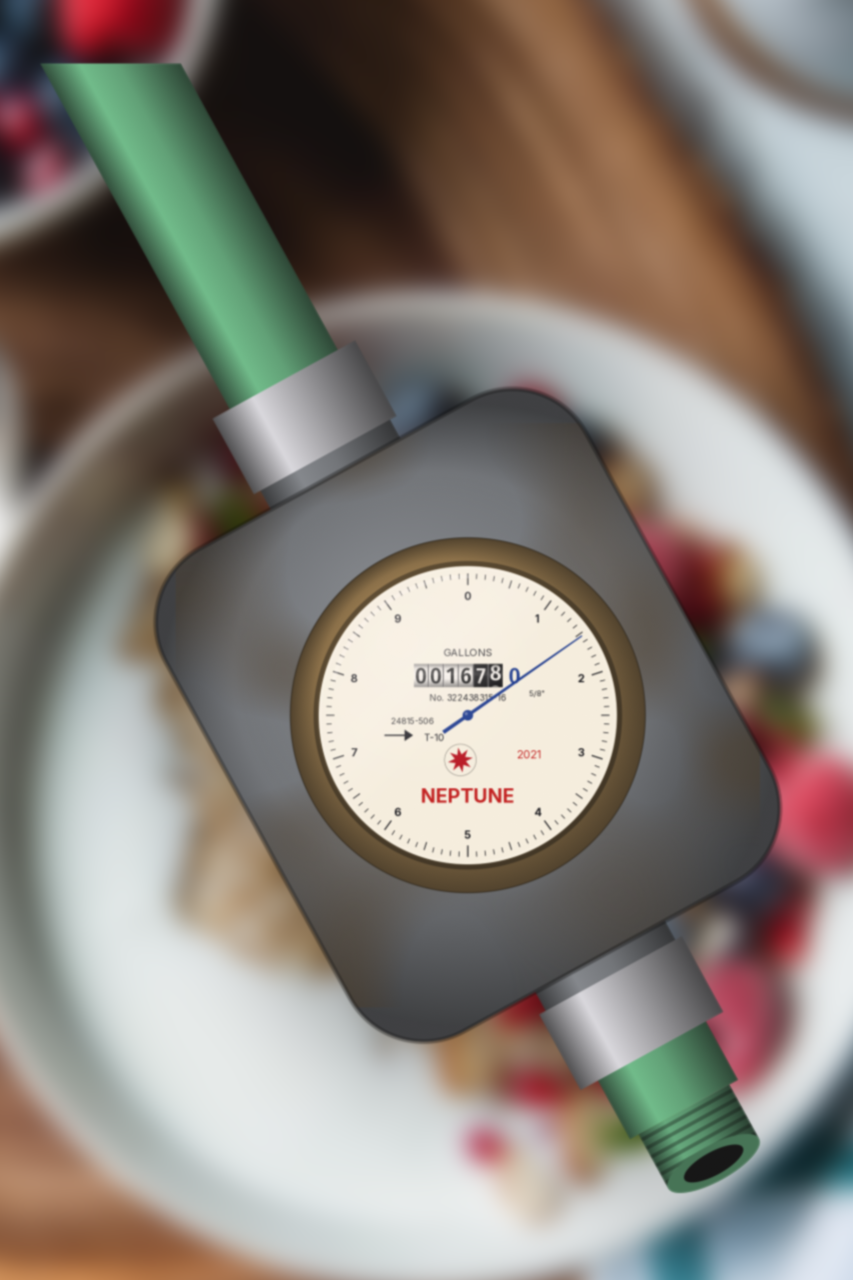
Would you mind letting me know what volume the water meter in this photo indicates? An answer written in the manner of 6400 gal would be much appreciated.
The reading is 16781.5 gal
